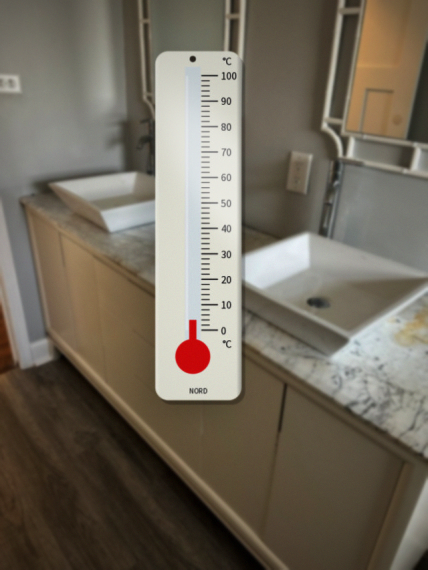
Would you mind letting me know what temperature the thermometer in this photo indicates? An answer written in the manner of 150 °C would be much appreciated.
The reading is 4 °C
